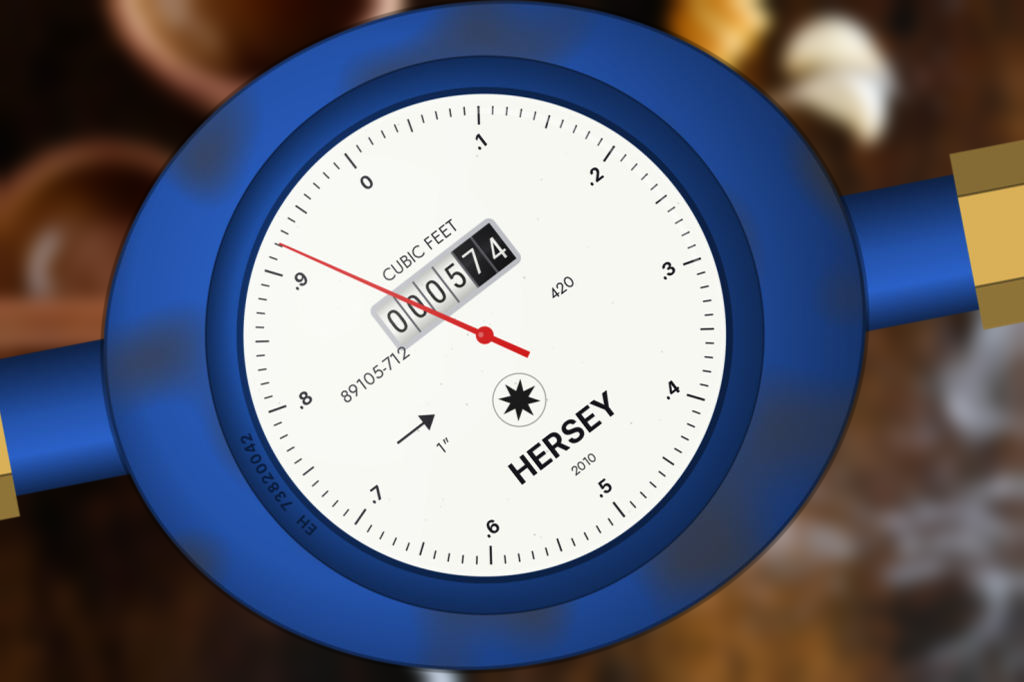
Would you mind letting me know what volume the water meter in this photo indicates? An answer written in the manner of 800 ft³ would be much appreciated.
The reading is 573.92 ft³
